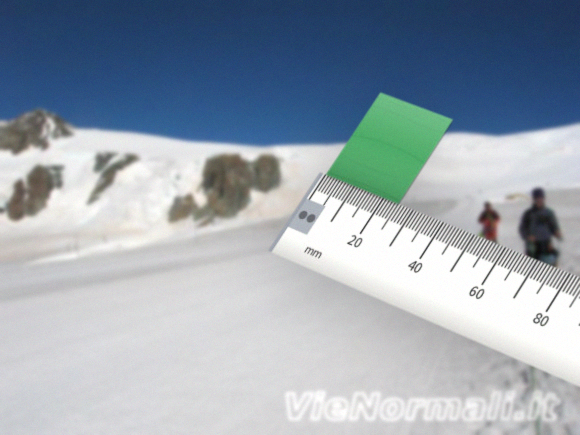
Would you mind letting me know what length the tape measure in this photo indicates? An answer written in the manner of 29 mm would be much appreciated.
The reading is 25 mm
